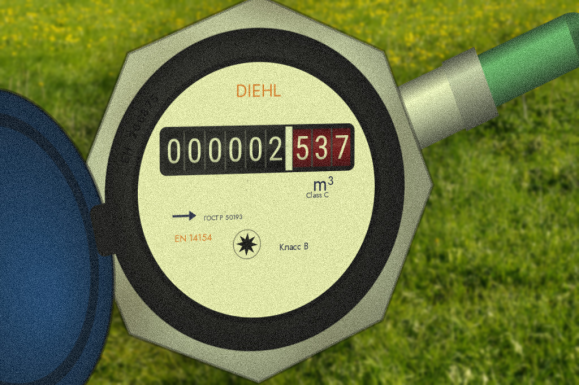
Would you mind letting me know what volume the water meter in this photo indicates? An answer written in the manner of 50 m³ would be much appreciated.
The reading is 2.537 m³
